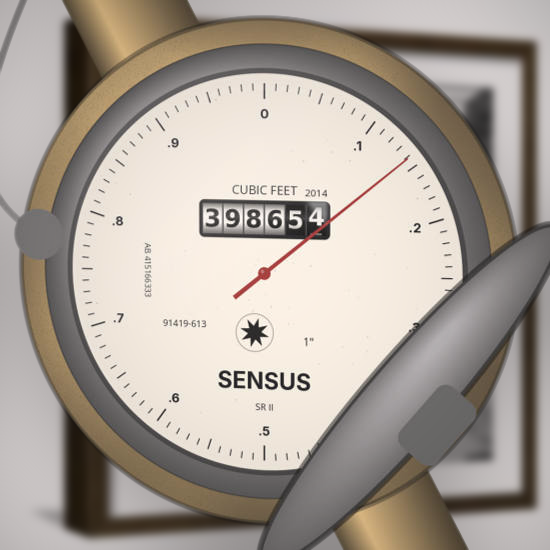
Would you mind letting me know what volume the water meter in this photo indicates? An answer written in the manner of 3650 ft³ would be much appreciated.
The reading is 398654.14 ft³
